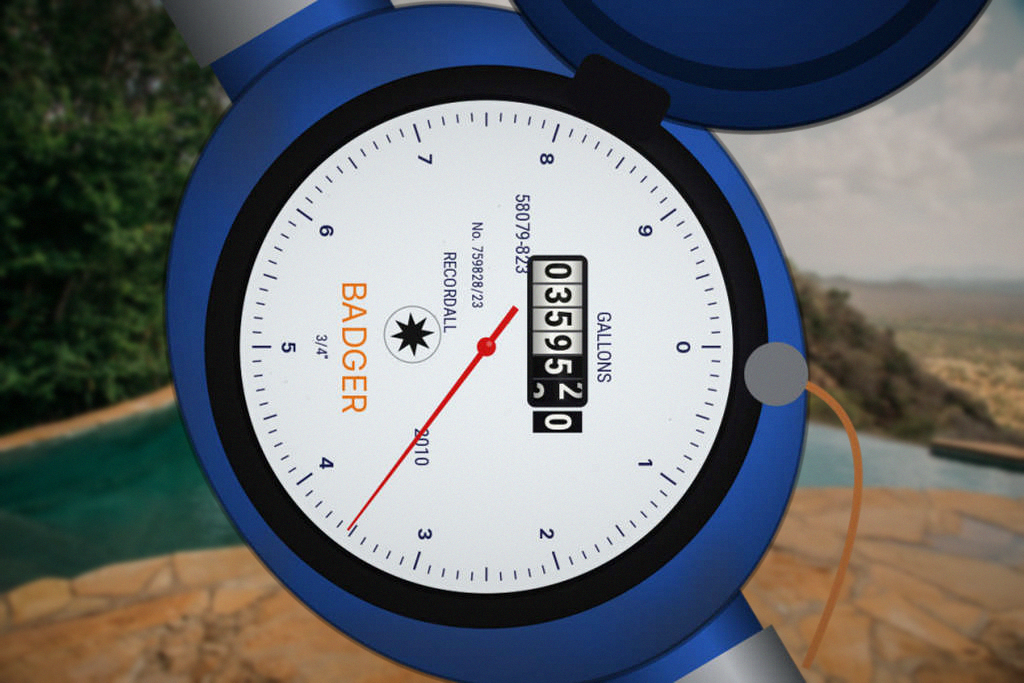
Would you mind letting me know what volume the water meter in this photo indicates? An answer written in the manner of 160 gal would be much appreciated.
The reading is 359523.5 gal
